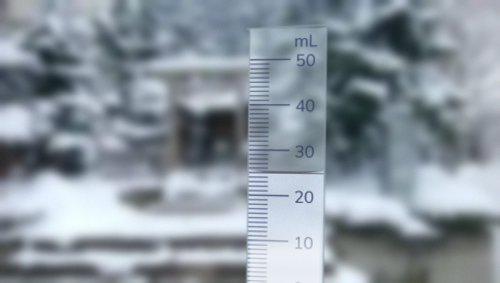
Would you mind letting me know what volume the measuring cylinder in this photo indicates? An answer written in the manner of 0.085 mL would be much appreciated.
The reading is 25 mL
